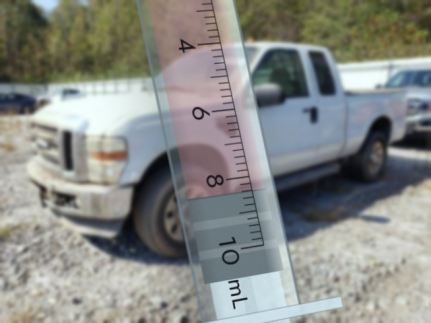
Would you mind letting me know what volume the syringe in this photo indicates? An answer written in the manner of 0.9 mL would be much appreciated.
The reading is 8.4 mL
